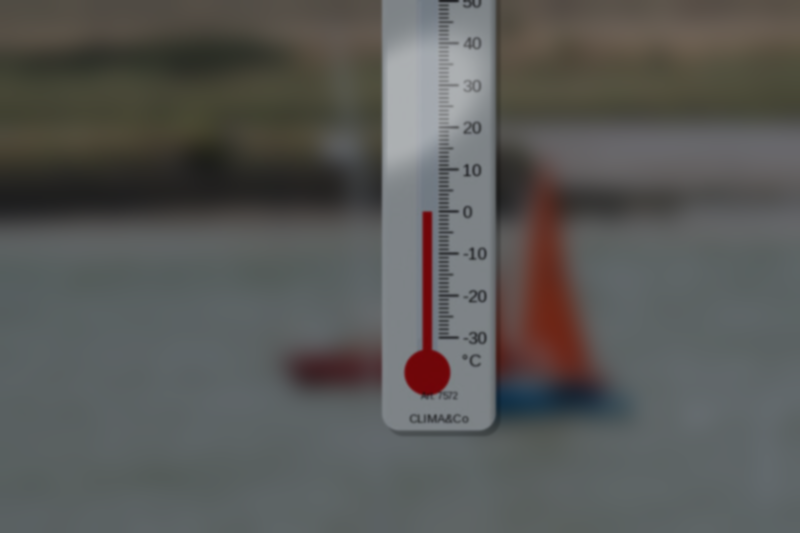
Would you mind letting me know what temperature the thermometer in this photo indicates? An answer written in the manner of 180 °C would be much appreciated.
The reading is 0 °C
